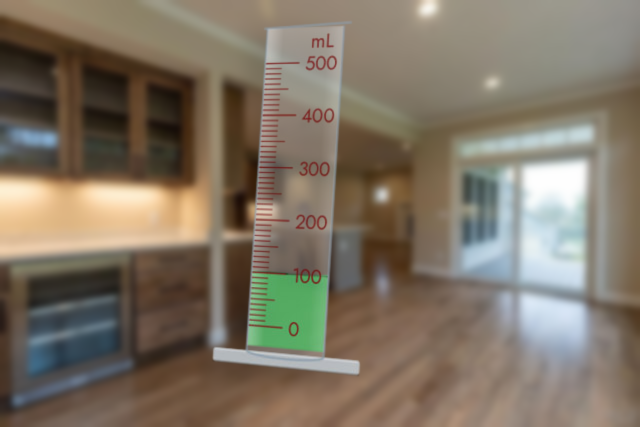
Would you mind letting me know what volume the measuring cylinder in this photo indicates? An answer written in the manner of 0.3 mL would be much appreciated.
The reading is 100 mL
